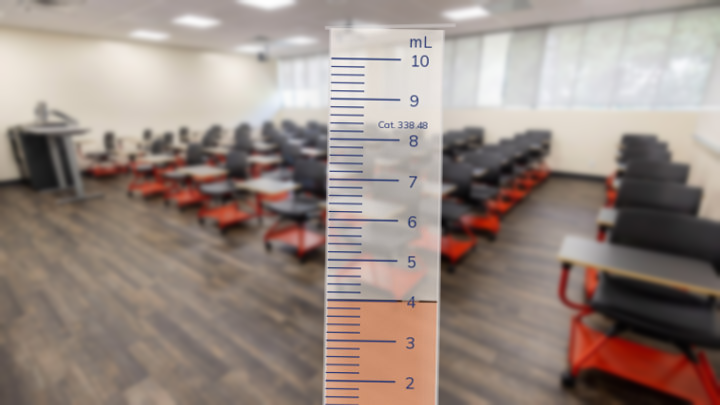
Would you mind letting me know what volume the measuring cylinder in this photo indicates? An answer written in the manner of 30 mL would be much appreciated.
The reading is 4 mL
